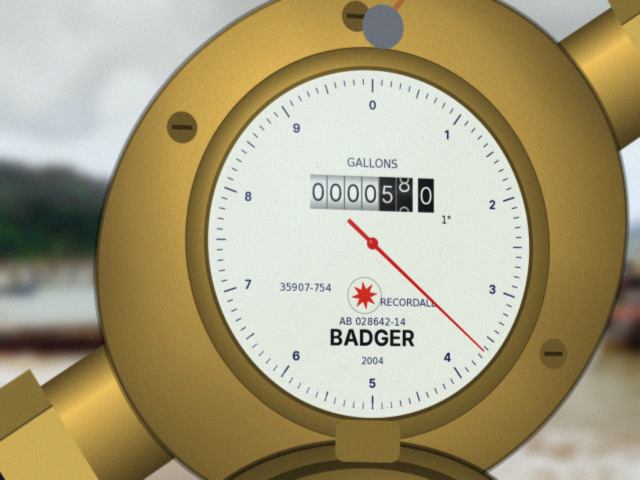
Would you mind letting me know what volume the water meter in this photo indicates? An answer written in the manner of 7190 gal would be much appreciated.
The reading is 583.6 gal
